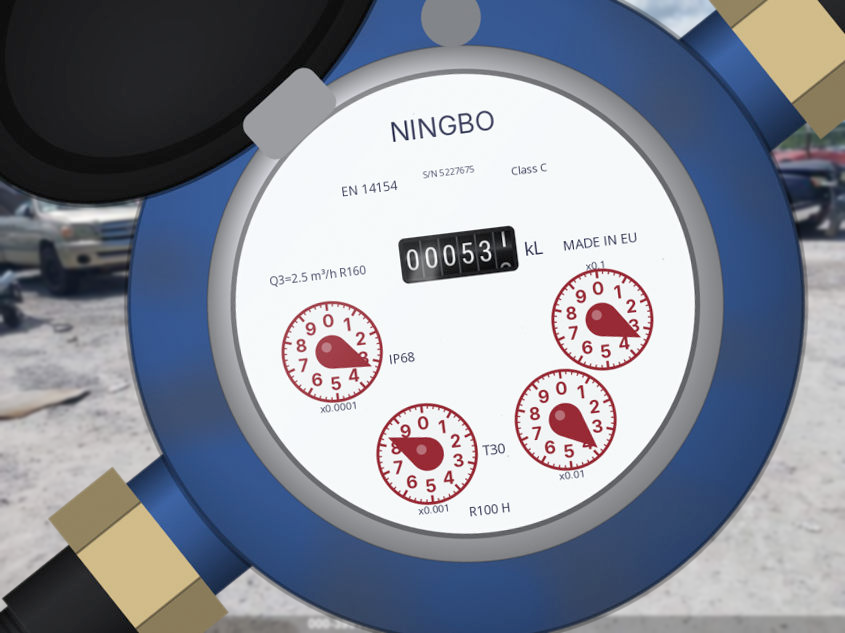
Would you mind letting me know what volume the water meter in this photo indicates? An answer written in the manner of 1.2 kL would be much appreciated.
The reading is 531.3383 kL
